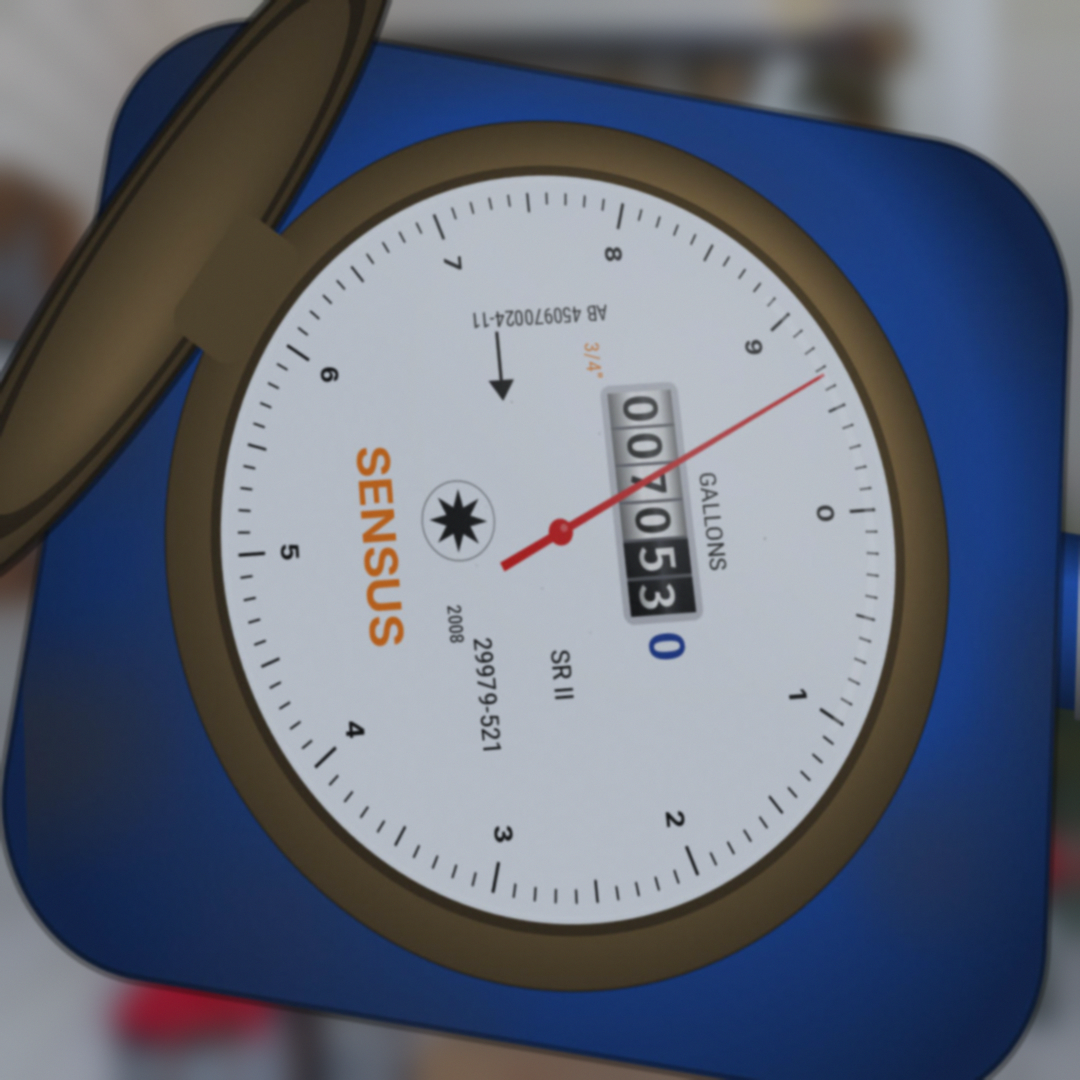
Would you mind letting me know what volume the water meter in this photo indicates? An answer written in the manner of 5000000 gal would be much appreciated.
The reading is 70529.3 gal
